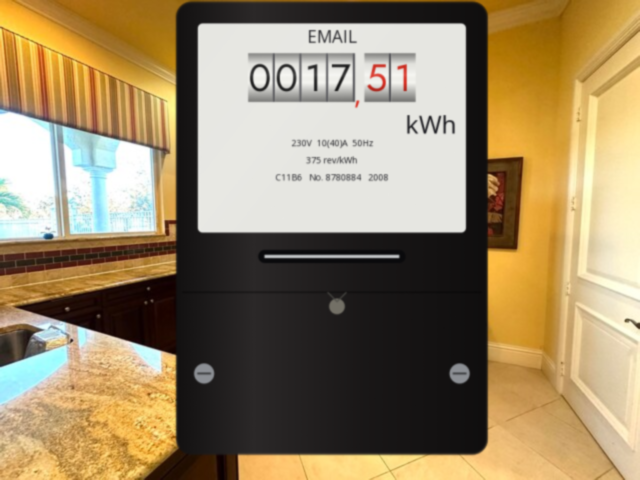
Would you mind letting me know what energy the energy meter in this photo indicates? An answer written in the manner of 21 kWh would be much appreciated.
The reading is 17.51 kWh
